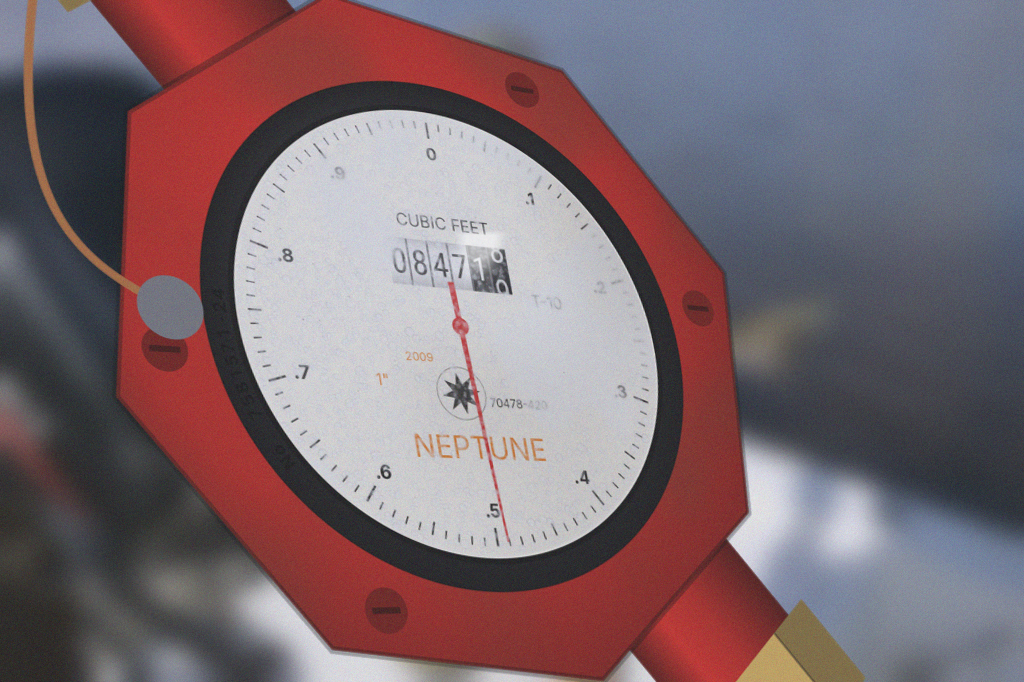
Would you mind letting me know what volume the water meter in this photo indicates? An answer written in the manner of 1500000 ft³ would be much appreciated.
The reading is 84718.49 ft³
